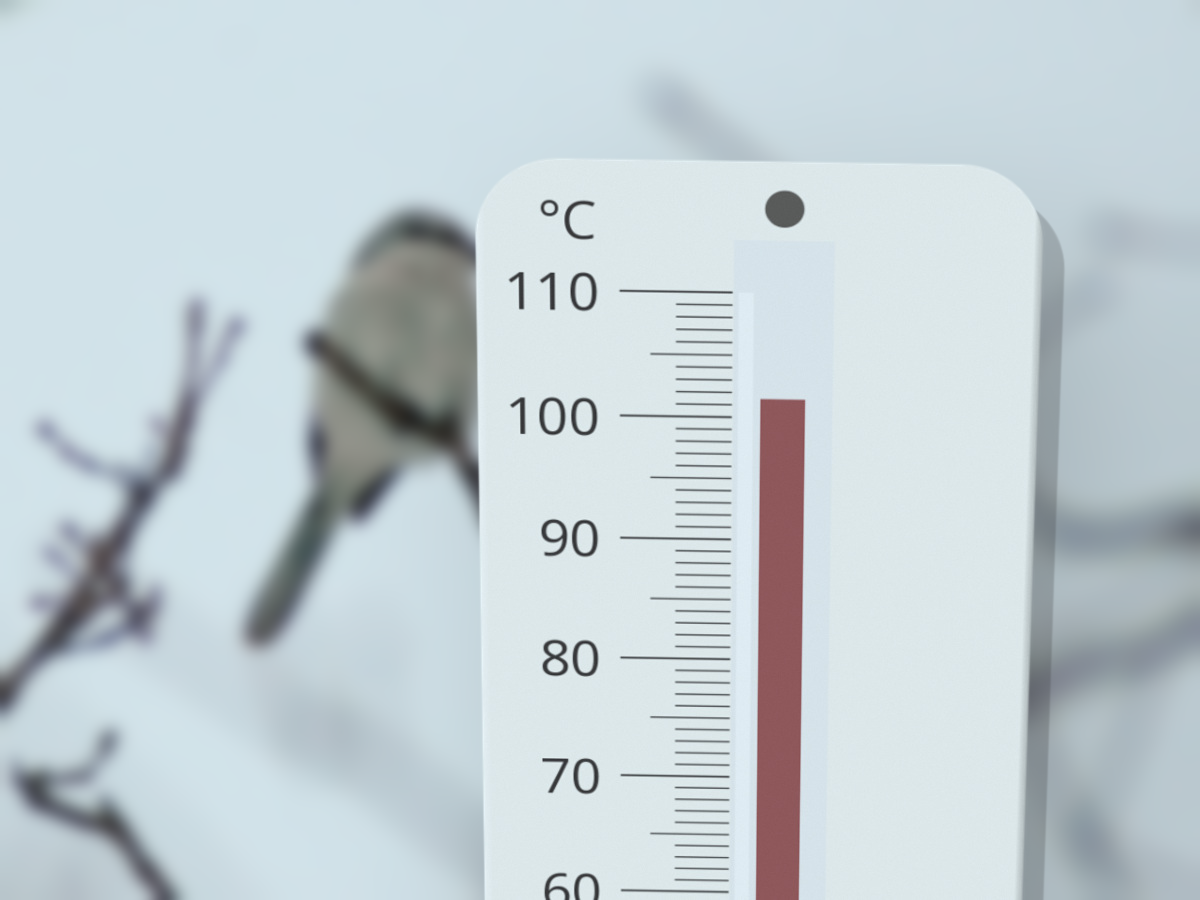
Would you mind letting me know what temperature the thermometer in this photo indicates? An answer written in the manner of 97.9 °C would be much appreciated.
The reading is 101.5 °C
